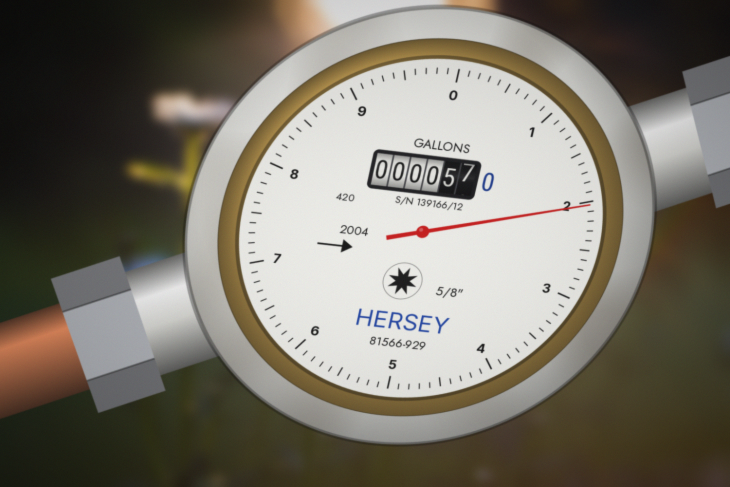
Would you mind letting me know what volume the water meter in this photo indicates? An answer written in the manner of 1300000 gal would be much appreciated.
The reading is 572.0 gal
